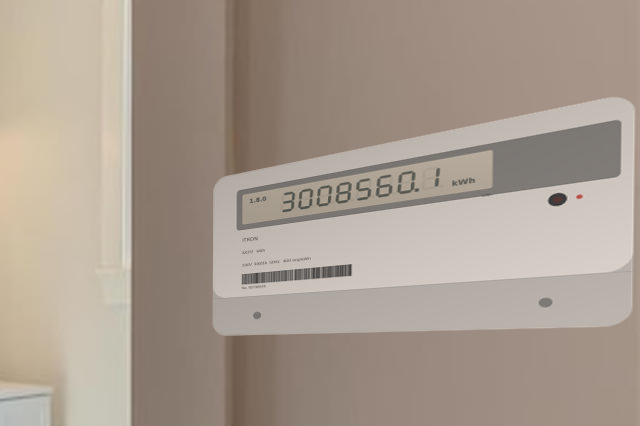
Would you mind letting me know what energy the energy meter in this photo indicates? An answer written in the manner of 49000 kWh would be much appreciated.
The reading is 3008560.1 kWh
